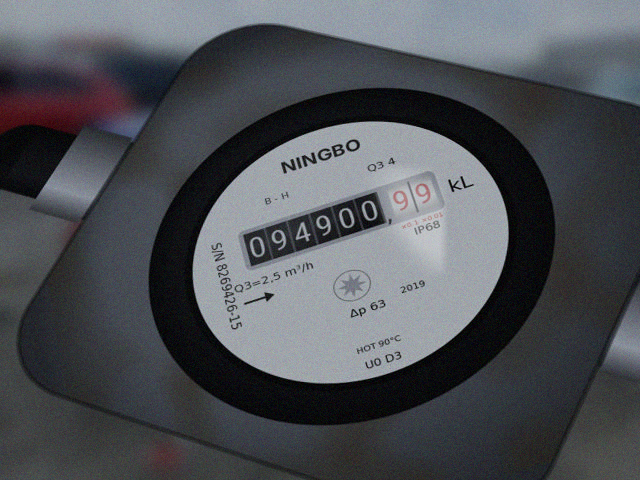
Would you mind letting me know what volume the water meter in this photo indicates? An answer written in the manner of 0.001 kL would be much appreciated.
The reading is 94900.99 kL
